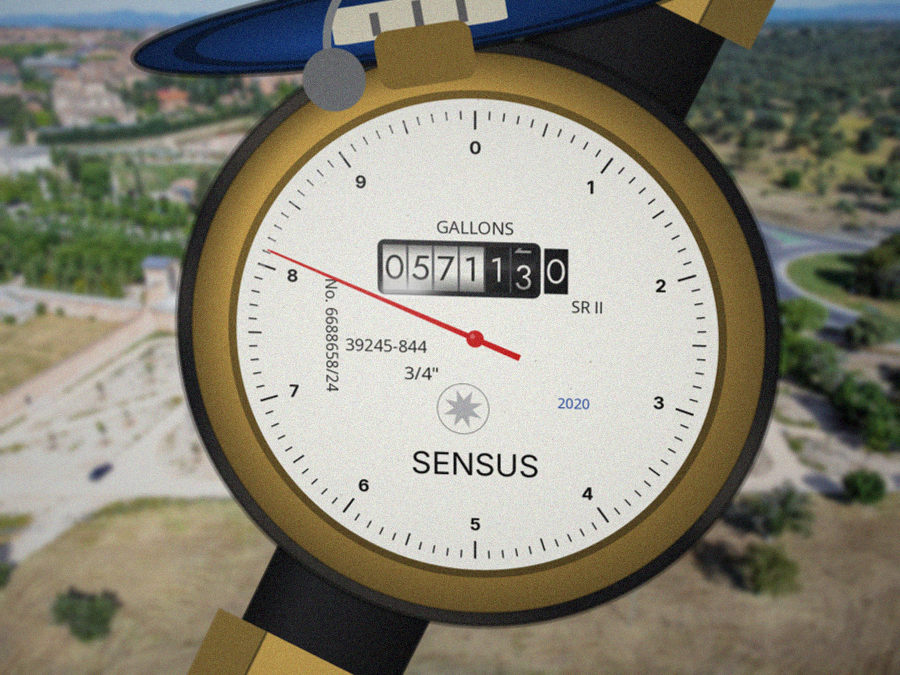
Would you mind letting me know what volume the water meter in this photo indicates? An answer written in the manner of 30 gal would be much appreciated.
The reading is 571128.1 gal
